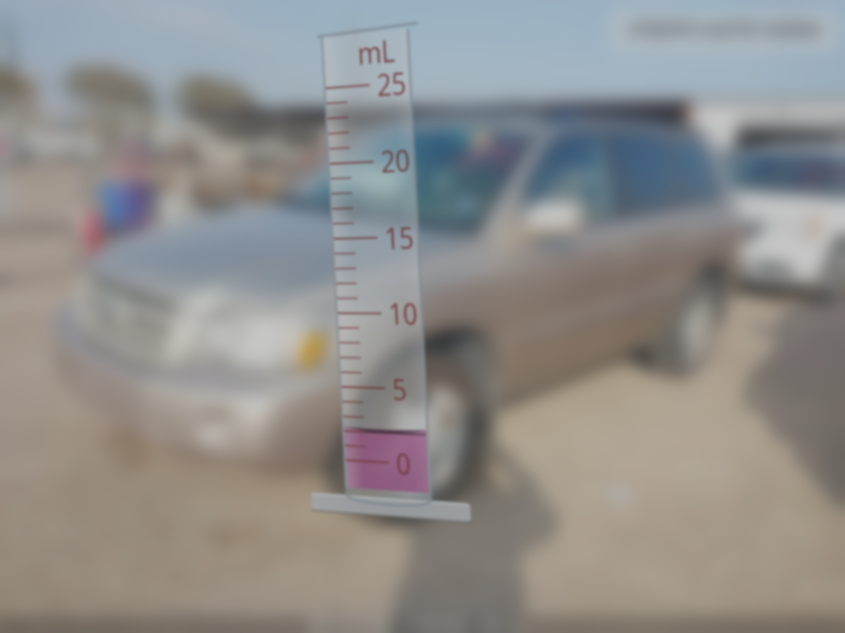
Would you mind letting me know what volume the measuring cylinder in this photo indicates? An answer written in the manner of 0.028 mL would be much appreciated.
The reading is 2 mL
